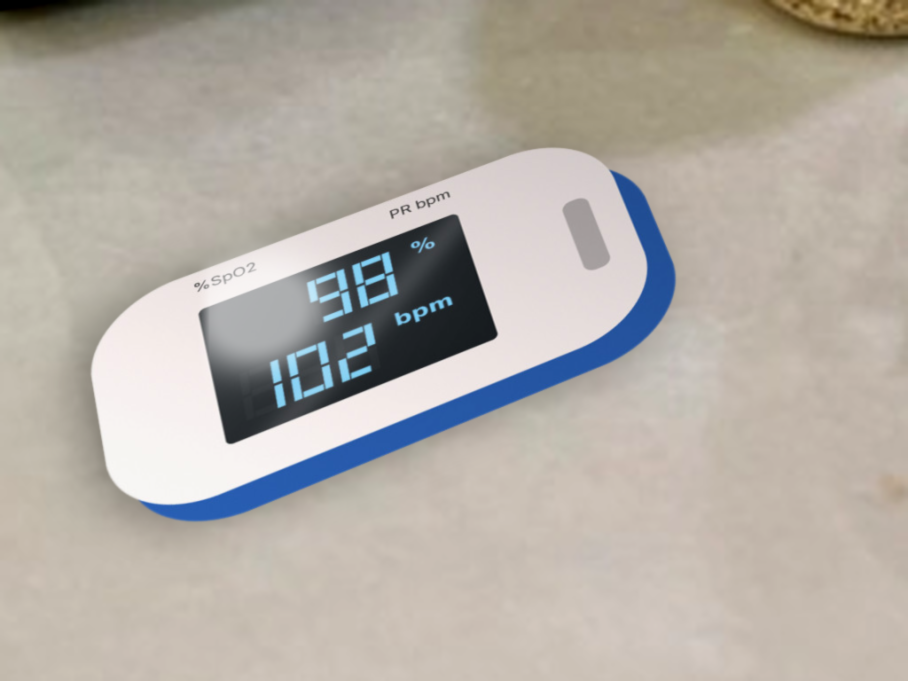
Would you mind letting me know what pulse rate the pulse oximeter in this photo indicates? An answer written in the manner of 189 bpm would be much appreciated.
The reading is 102 bpm
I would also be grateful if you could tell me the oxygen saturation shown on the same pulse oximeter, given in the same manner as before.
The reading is 98 %
